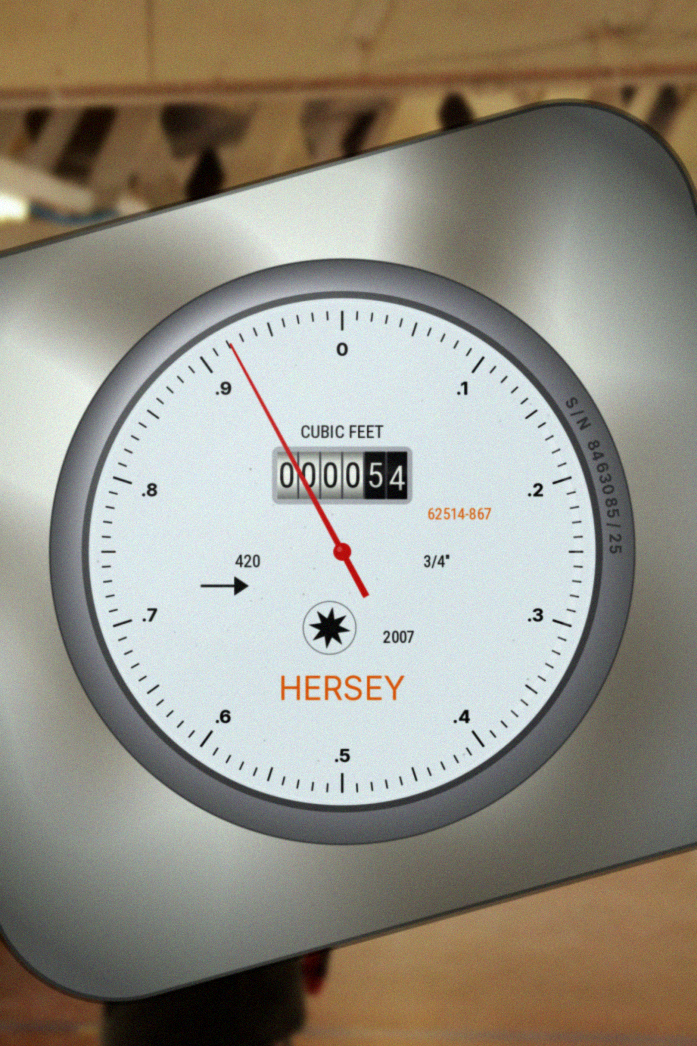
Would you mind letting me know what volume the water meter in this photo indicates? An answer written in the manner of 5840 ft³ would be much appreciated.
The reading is 53.92 ft³
